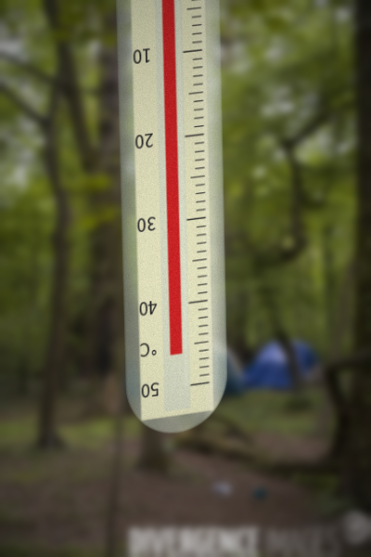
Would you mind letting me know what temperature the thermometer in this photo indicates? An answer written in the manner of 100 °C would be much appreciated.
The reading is 46 °C
